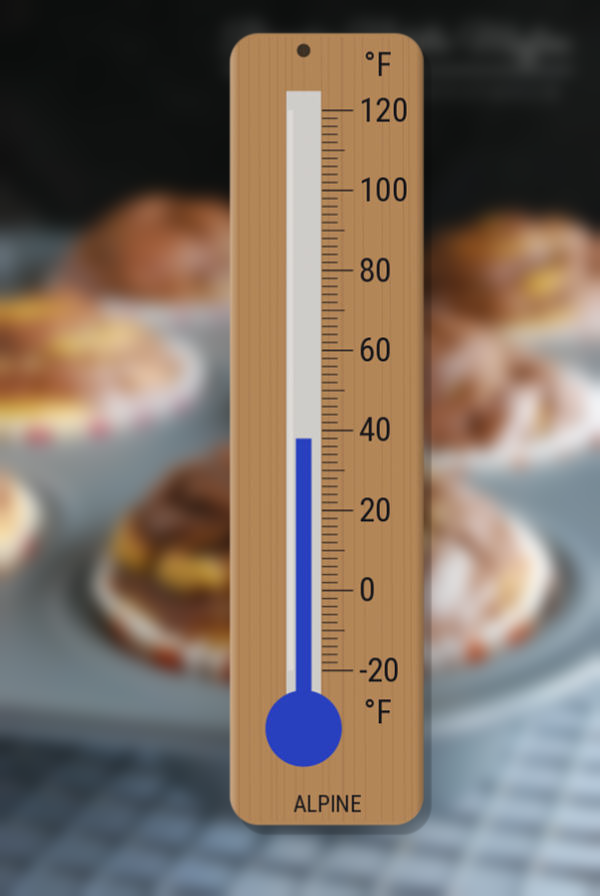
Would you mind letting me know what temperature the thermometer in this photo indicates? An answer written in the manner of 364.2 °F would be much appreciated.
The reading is 38 °F
